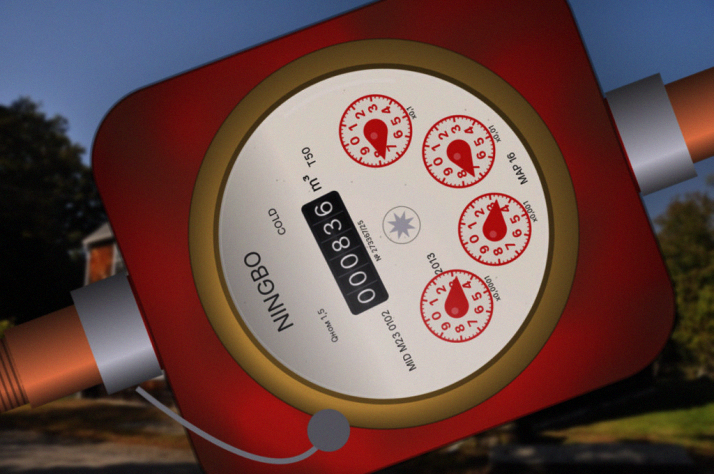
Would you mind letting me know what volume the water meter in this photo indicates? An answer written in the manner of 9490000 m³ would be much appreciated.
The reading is 836.7733 m³
